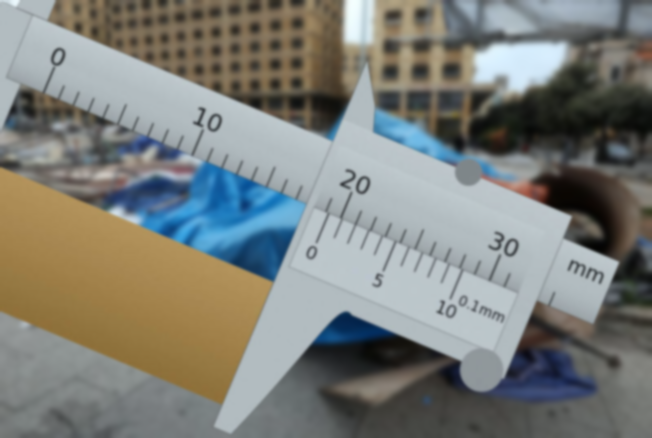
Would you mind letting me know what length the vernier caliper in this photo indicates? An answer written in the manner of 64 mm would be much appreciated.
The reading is 19.2 mm
